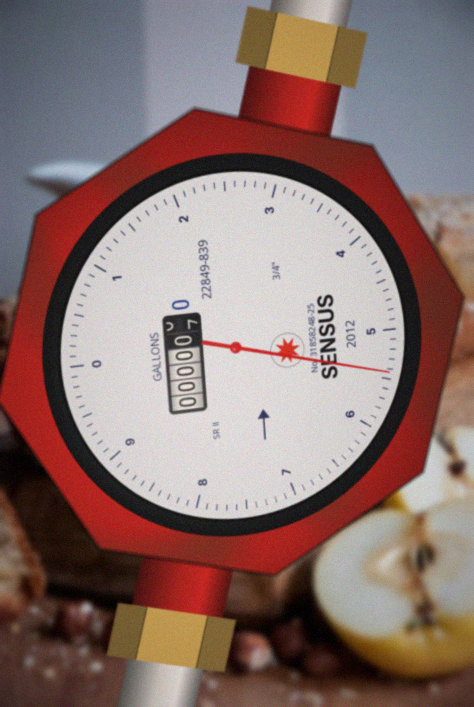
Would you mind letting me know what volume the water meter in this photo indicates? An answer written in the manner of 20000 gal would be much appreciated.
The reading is 65.4 gal
